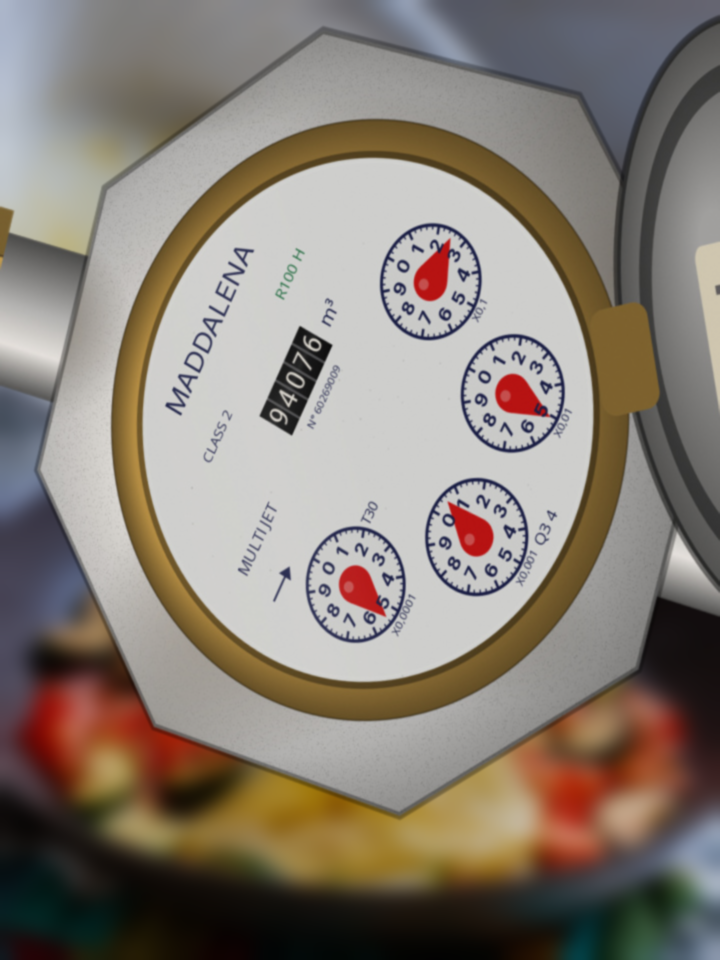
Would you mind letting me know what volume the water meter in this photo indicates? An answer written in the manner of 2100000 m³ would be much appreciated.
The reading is 94076.2505 m³
